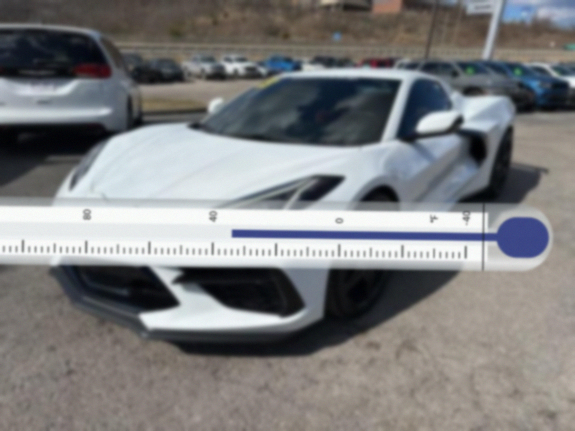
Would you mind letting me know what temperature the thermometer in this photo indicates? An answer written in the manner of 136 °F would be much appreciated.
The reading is 34 °F
